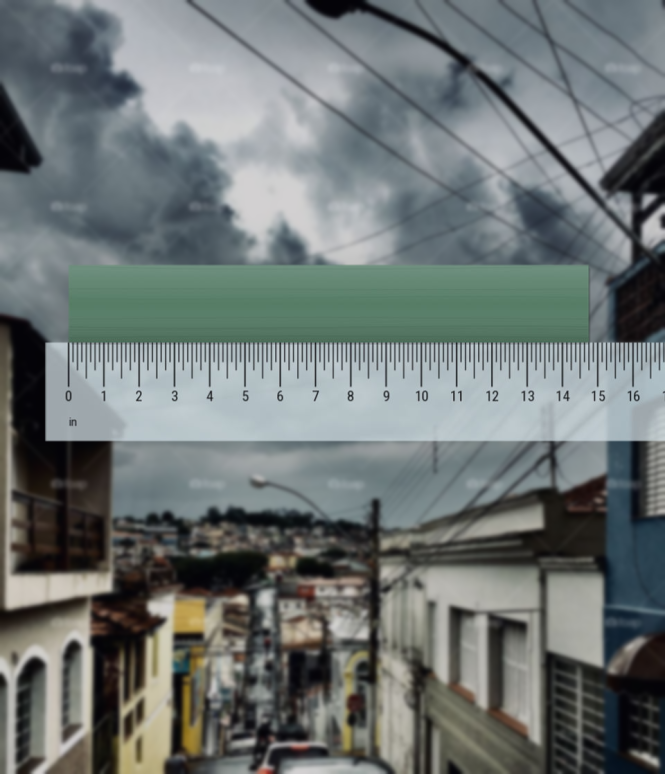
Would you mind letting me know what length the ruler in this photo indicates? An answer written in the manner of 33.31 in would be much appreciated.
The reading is 14.75 in
